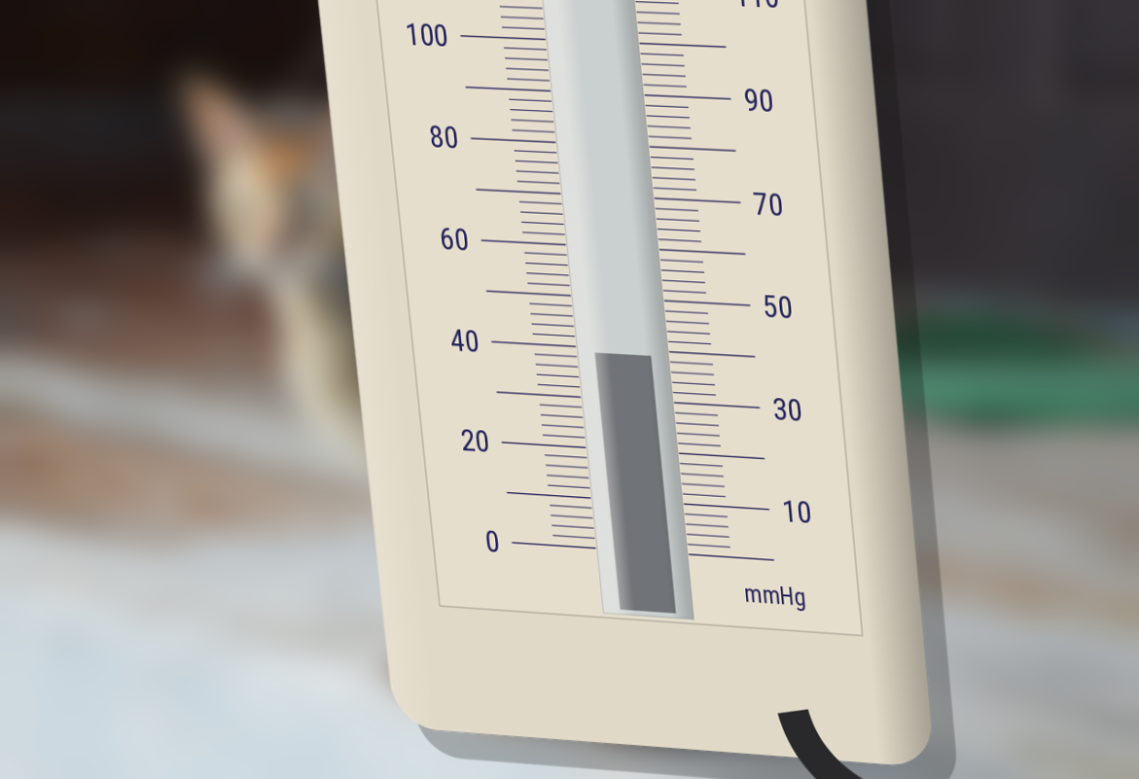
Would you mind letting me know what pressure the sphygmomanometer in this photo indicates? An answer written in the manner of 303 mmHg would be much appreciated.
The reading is 39 mmHg
